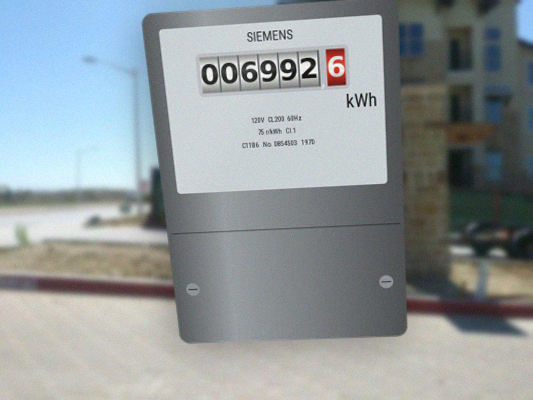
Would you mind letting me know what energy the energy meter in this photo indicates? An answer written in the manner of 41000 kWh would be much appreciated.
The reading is 6992.6 kWh
